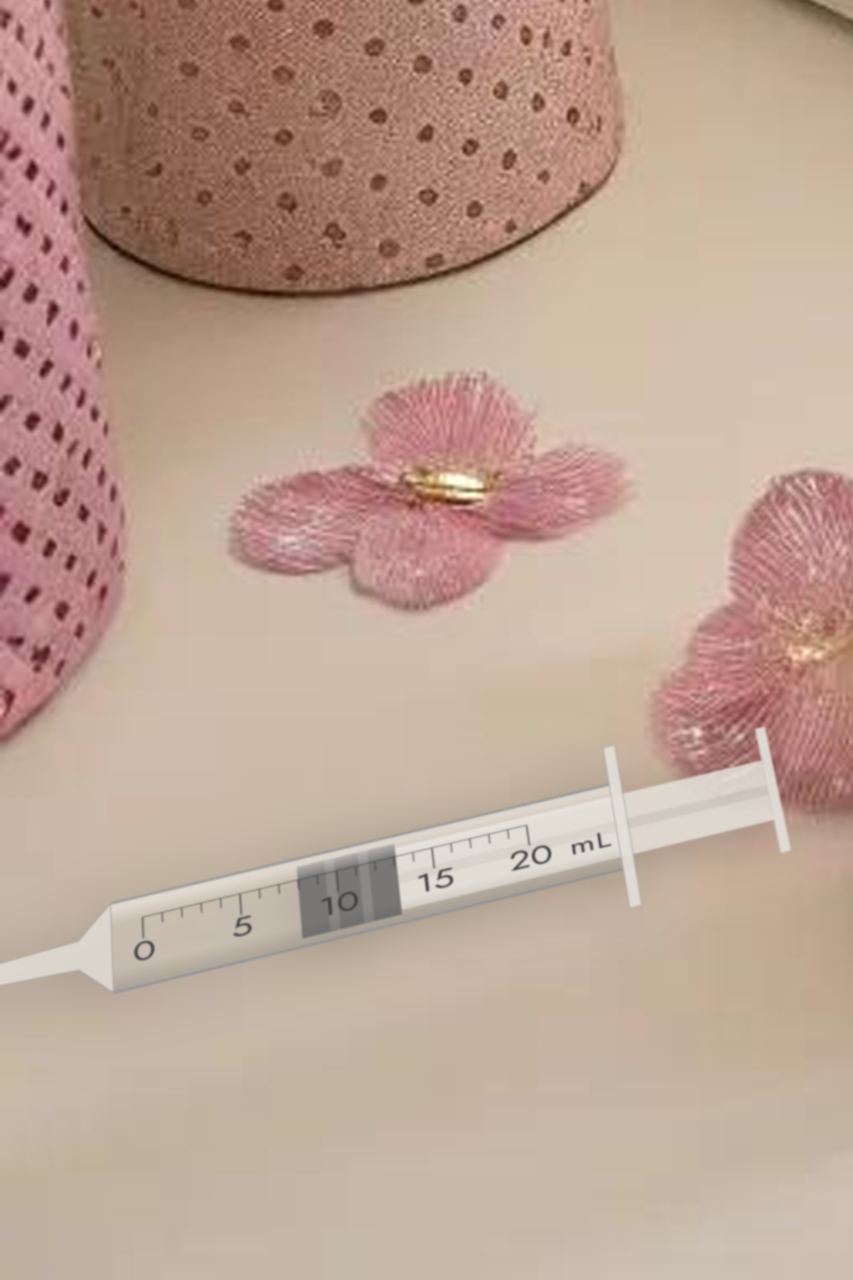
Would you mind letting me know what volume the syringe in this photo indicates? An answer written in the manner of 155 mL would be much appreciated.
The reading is 8 mL
